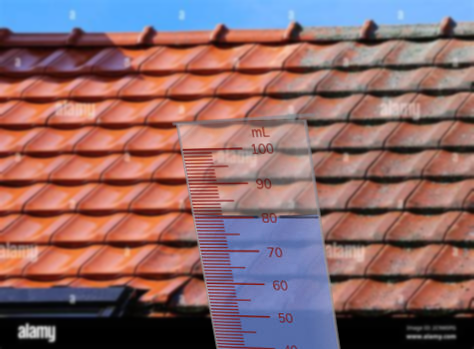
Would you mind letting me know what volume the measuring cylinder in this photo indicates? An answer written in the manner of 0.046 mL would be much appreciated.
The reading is 80 mL
